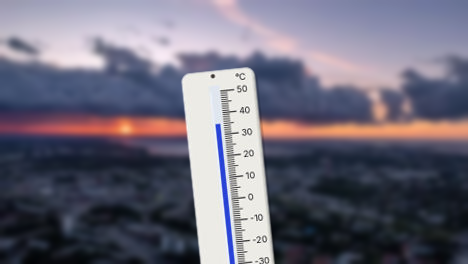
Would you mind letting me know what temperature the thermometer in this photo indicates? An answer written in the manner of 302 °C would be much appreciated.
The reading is 35 °C
